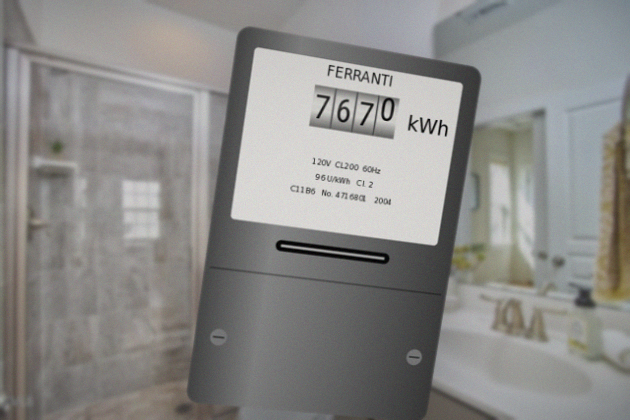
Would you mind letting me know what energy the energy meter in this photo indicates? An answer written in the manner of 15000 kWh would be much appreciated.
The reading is 7670 kWh
